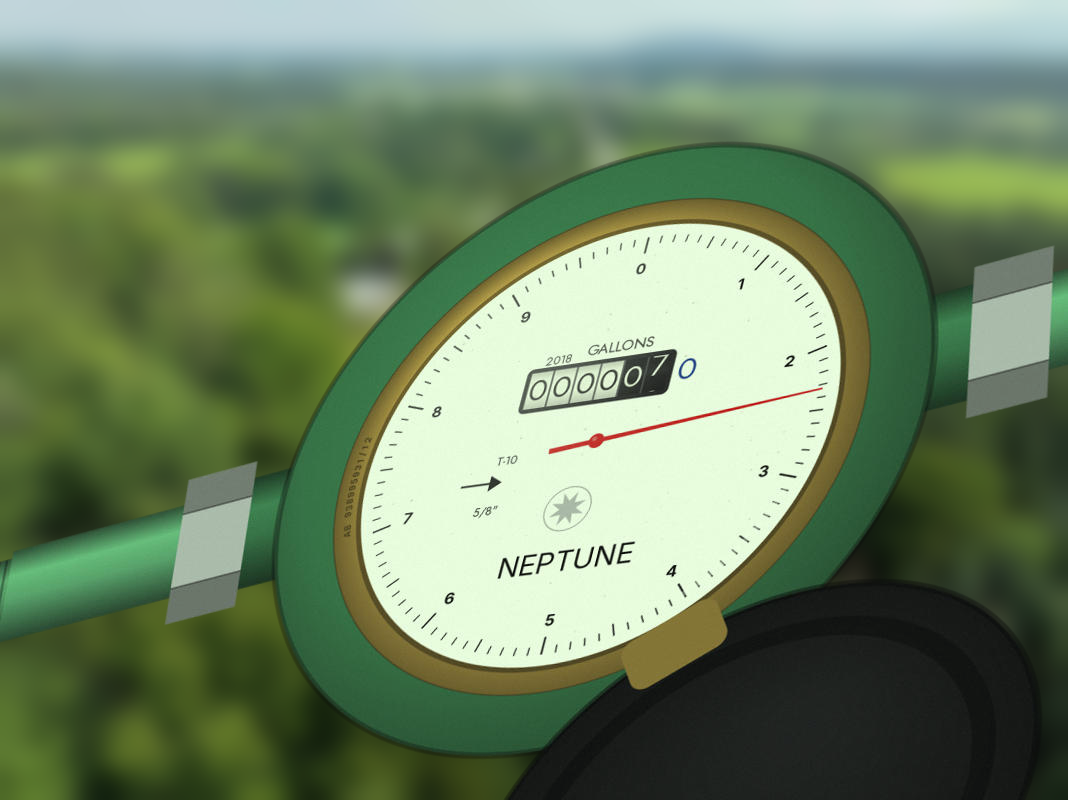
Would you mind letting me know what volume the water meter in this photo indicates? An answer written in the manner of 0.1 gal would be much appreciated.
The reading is 72.3 gal
